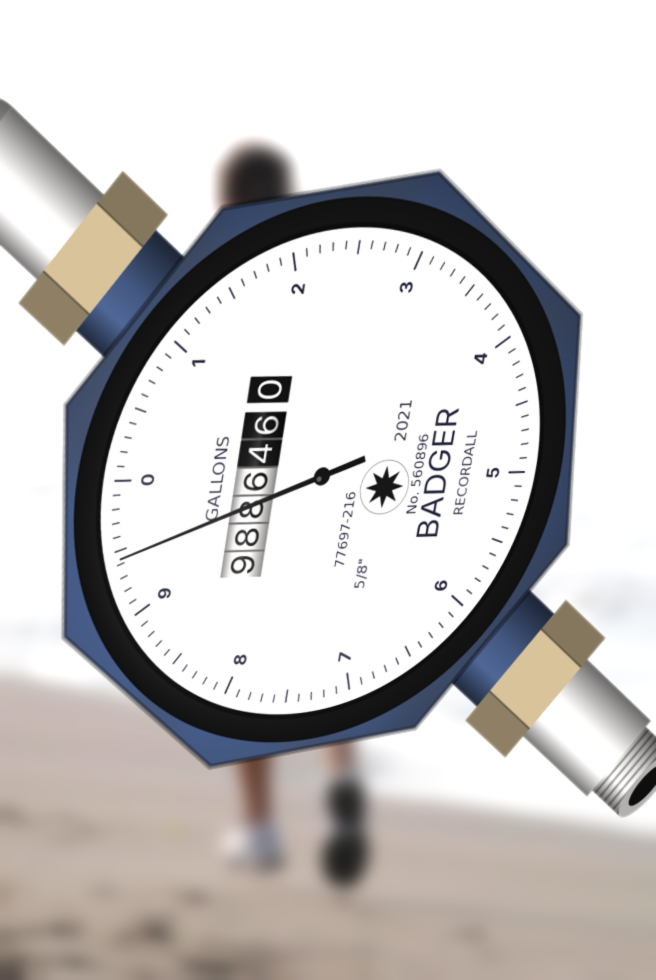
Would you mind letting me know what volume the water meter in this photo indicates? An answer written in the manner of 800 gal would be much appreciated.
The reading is 9886459.4 gal
